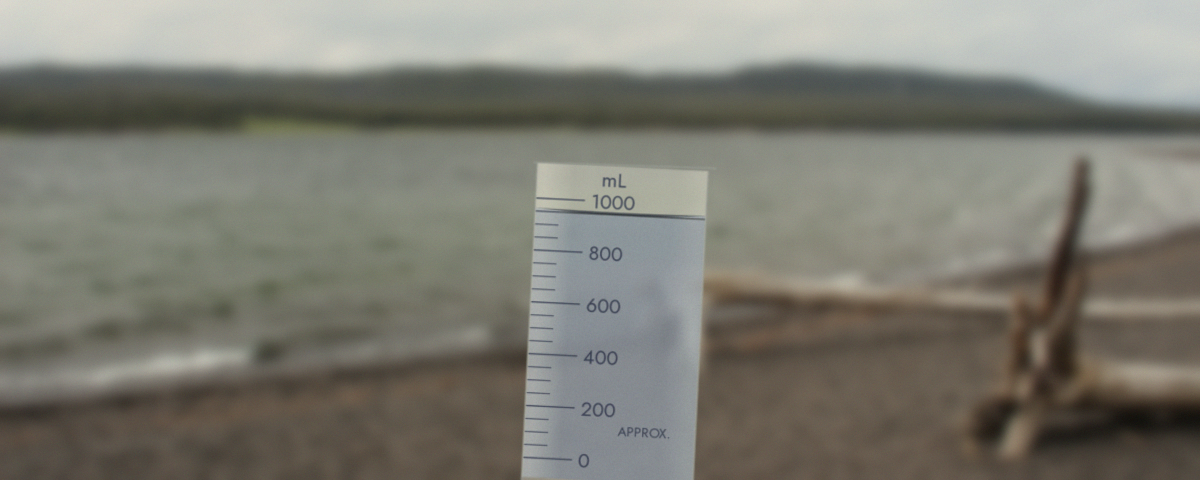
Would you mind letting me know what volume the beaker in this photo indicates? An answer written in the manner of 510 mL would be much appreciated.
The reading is 950 mL
